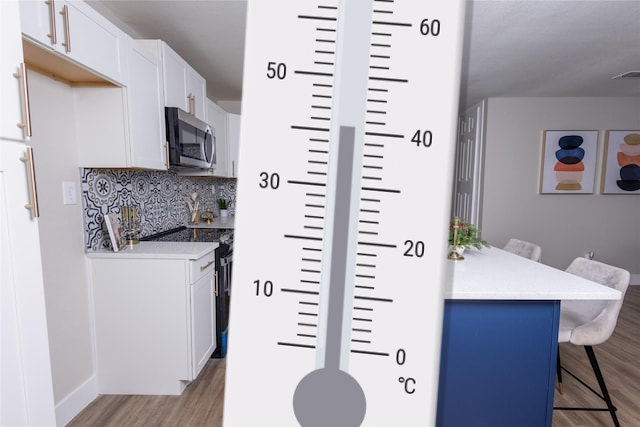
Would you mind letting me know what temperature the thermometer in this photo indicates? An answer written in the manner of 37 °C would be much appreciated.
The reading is 41 °C
